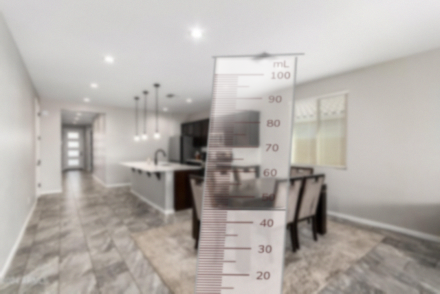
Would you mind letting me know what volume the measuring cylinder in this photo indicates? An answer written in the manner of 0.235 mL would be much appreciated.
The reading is 45 mL
